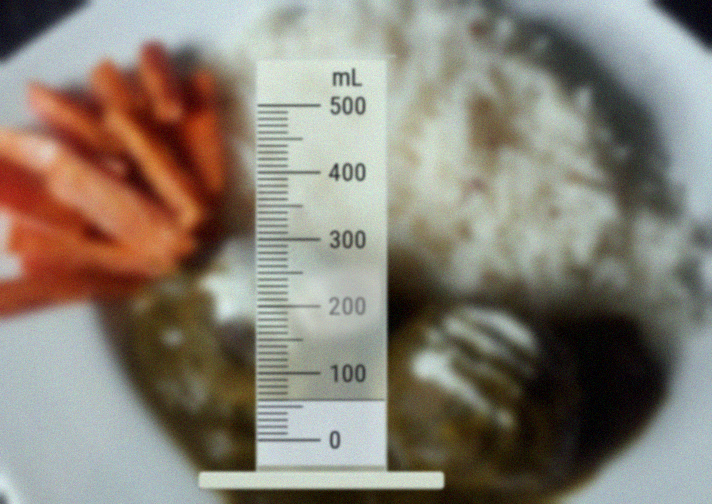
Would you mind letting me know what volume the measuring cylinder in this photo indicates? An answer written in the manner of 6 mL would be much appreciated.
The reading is 60 mL
